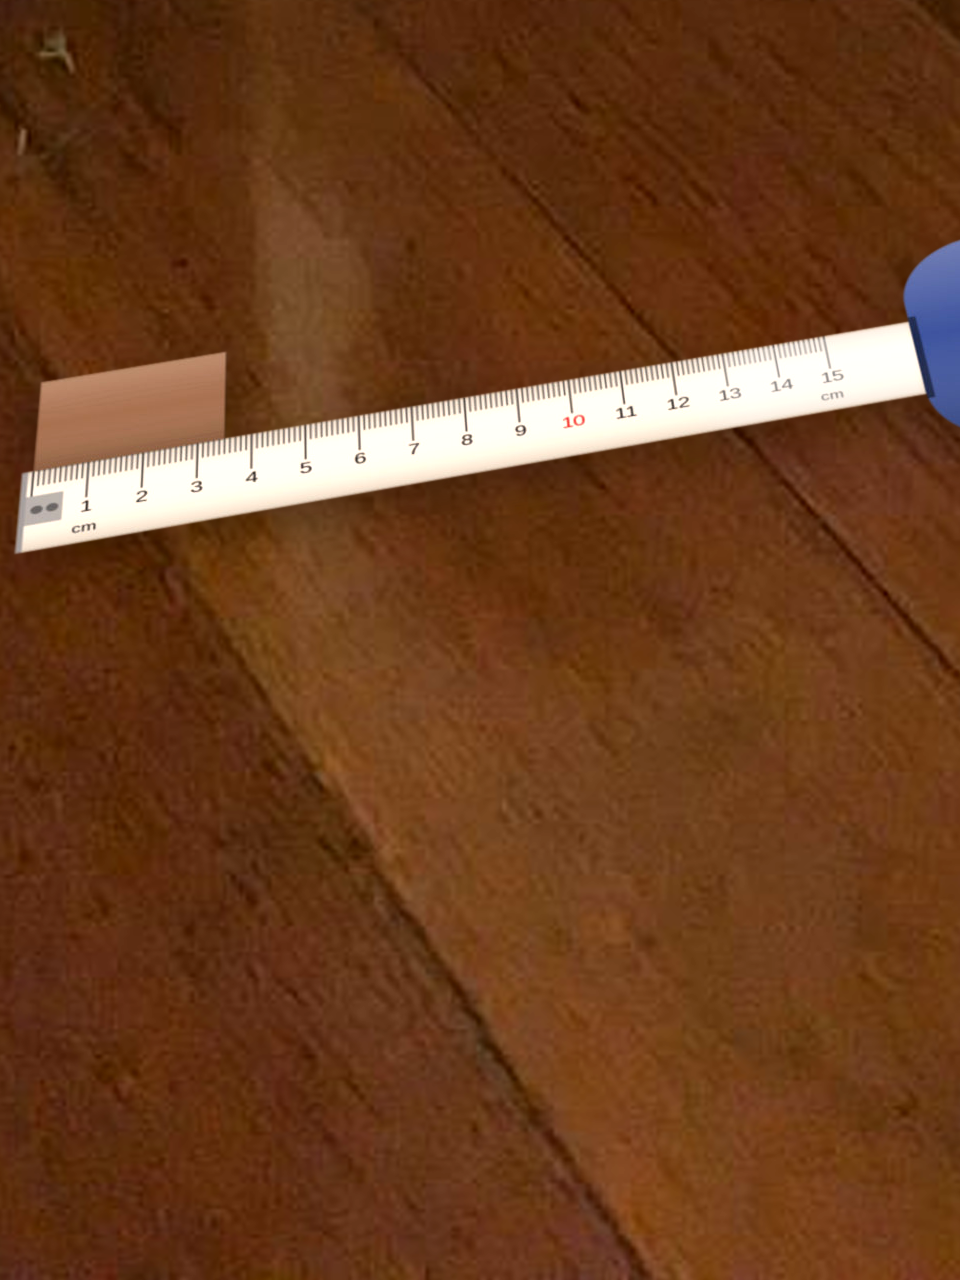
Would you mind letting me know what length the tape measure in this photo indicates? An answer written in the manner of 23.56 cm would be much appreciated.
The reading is 3.5 cm
